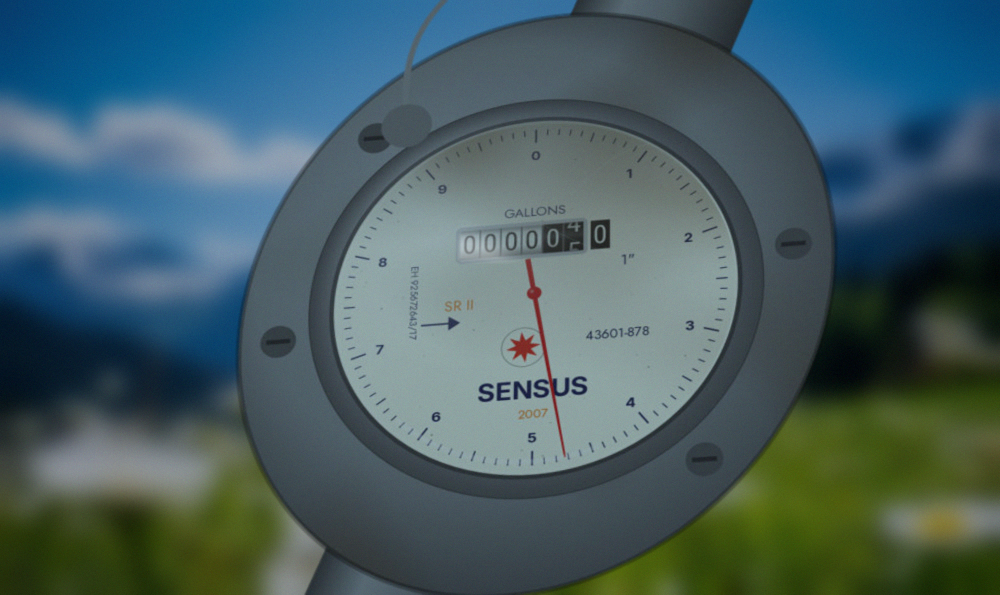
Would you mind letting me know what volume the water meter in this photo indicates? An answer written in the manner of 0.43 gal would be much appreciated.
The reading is 44.7 gal
